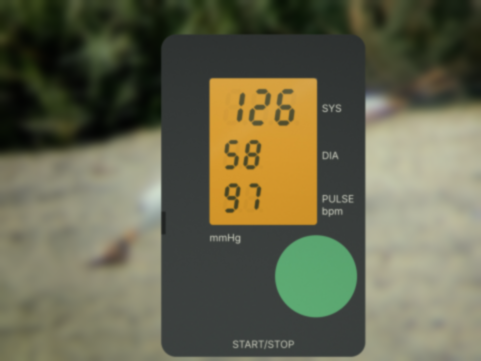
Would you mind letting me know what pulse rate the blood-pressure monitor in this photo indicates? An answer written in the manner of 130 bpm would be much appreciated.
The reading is 97 bpm
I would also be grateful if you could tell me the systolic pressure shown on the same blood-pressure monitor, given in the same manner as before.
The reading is 126 mmHg
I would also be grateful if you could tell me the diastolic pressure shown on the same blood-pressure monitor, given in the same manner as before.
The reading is 58 mmHg
